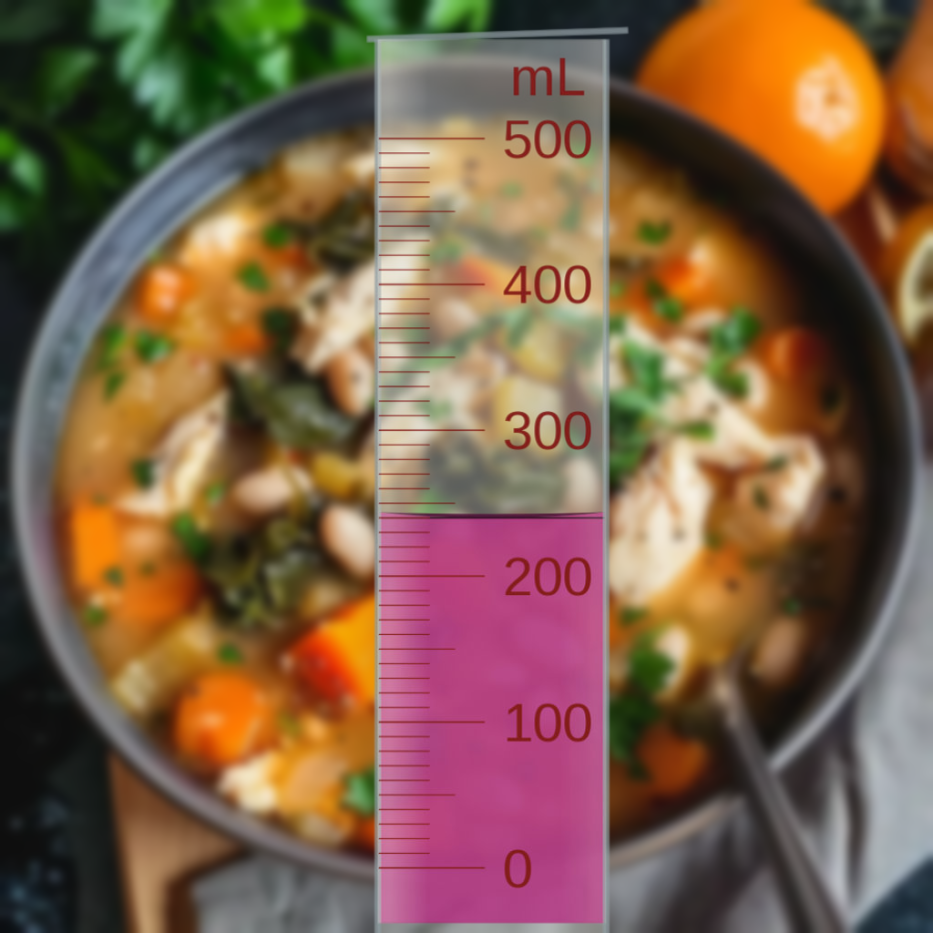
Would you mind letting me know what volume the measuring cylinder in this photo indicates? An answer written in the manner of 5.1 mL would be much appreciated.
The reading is 240 mL
